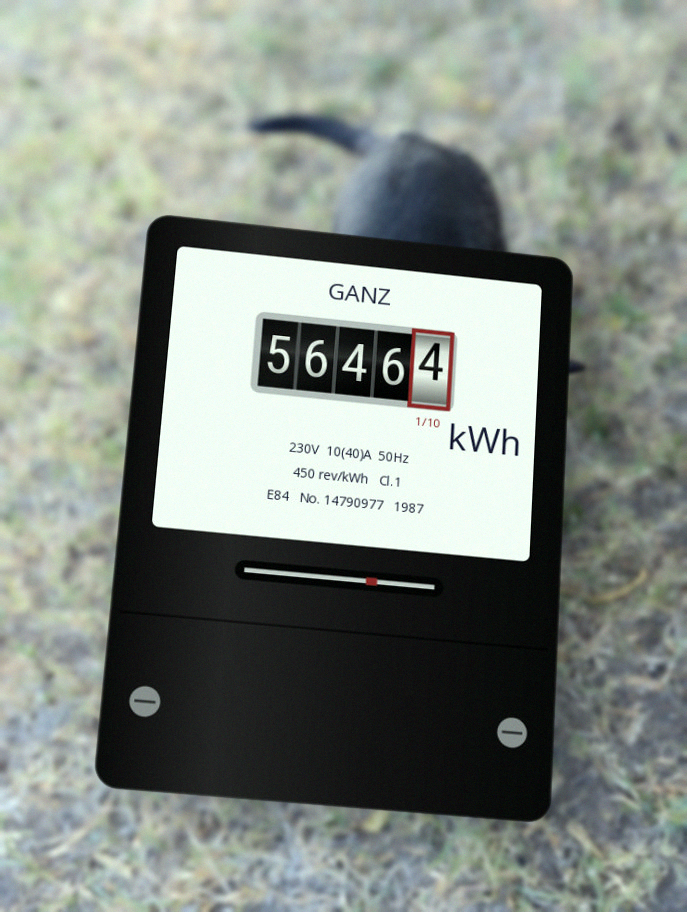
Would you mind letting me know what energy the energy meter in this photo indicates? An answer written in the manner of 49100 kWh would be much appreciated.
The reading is 5646.4 kWh
